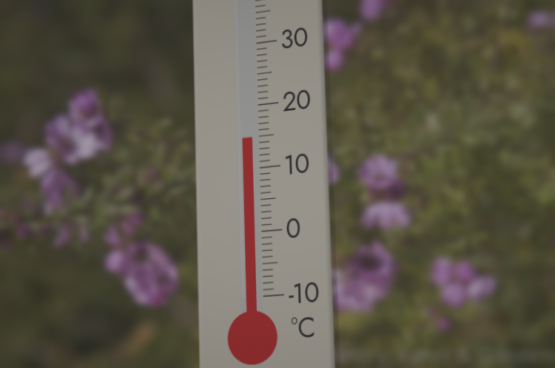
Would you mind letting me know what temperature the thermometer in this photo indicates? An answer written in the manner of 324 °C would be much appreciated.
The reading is 15 °C
